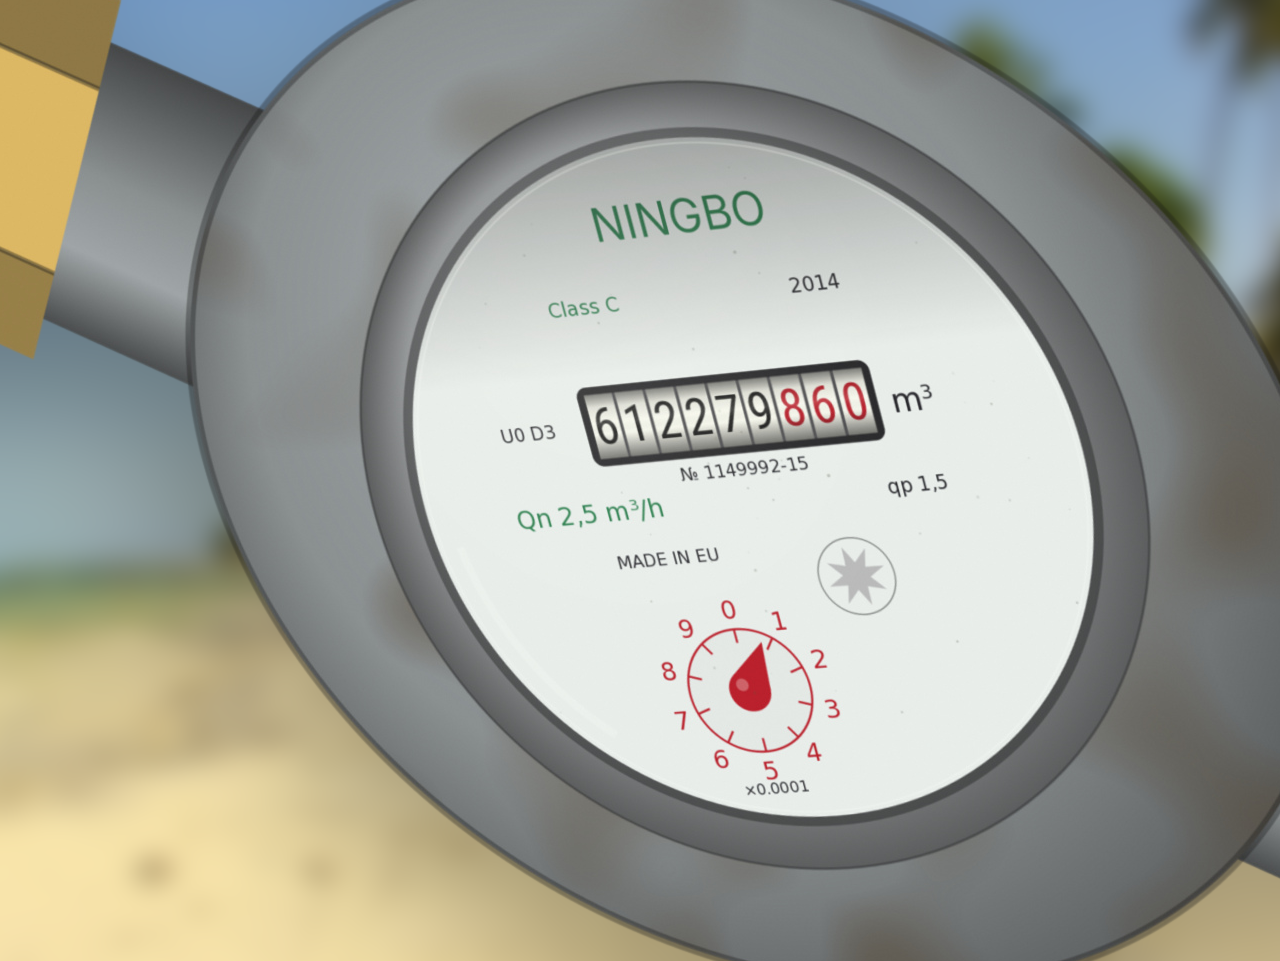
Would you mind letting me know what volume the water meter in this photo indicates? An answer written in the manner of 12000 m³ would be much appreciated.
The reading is 612279.8600 m³
